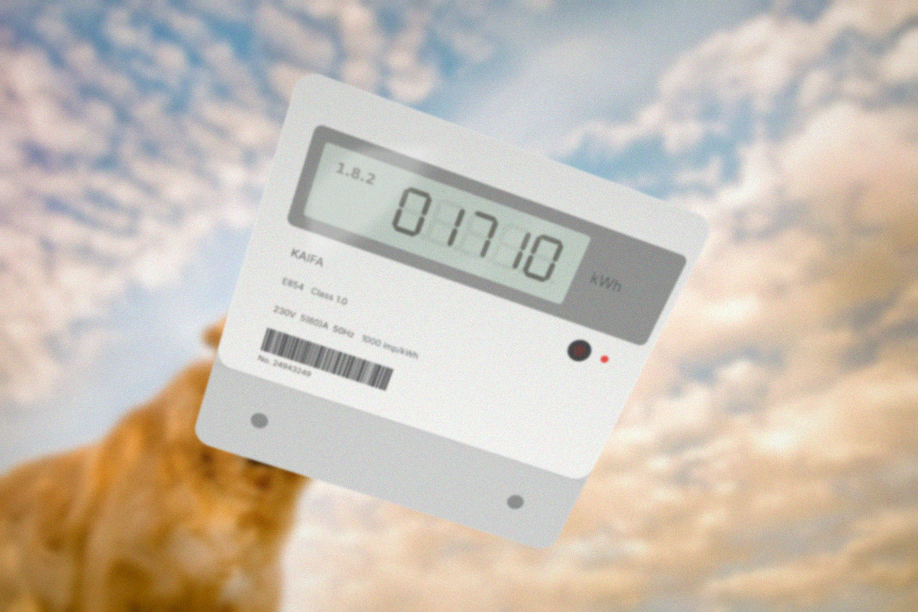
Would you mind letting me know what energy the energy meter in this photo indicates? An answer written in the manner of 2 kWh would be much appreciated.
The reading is 1710 kWh
